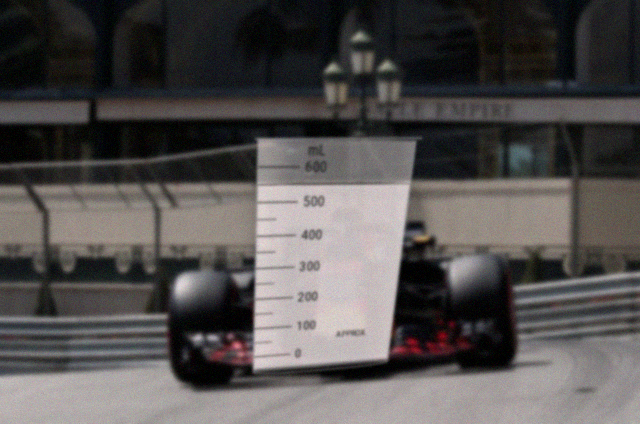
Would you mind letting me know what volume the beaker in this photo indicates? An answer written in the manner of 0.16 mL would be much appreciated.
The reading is 550 mL
